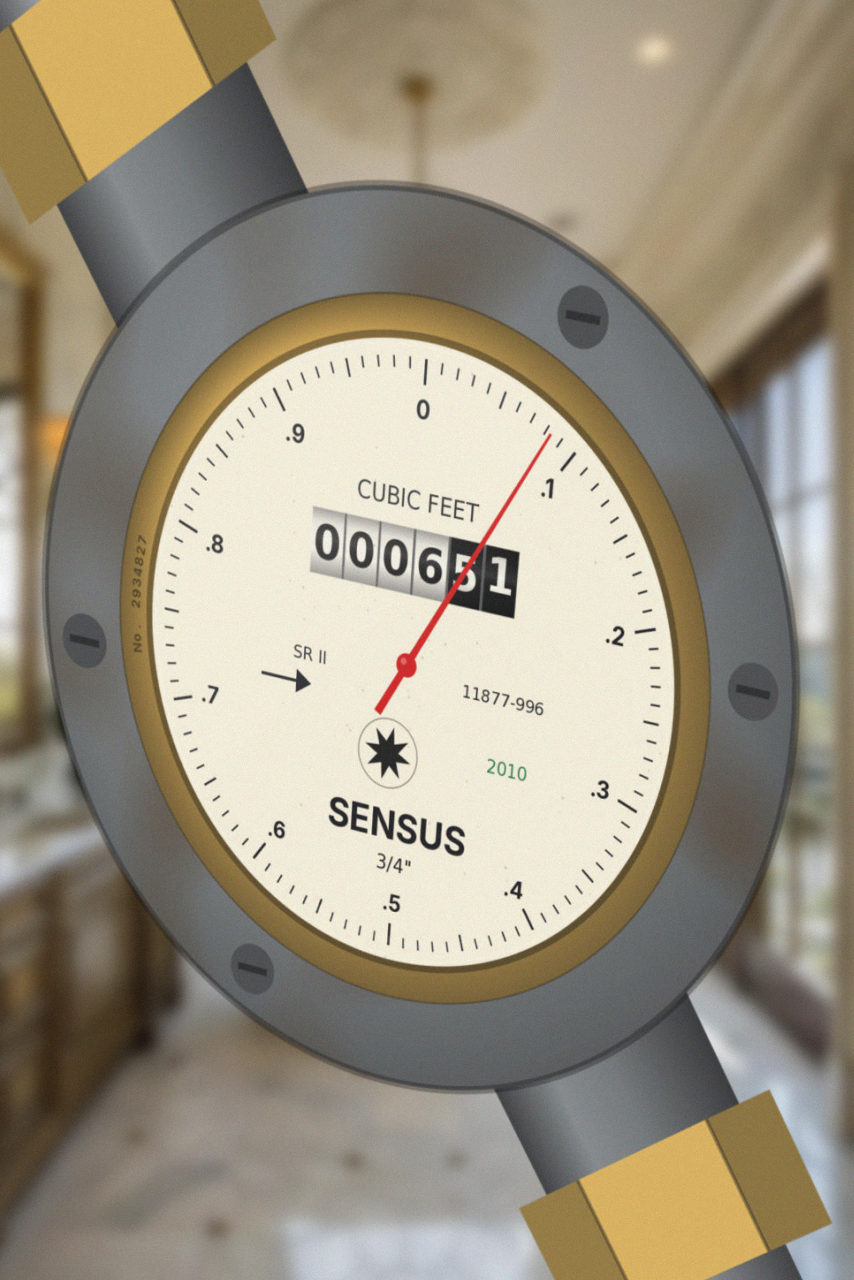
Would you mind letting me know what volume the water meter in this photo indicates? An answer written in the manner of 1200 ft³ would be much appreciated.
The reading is 651.08 ft³
